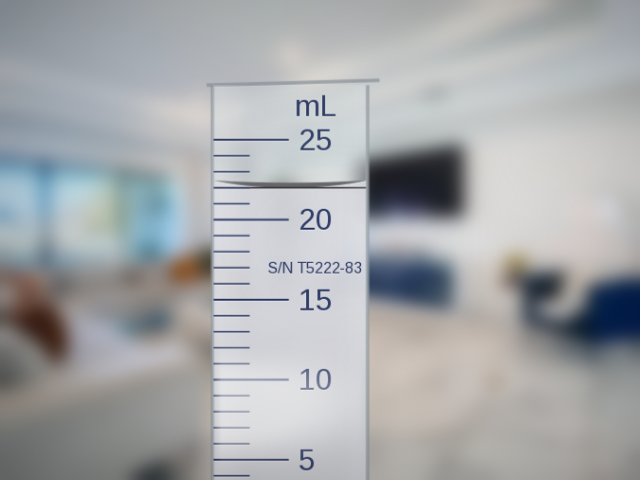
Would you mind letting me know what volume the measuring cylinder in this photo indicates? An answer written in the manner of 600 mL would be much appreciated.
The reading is 22 mL
